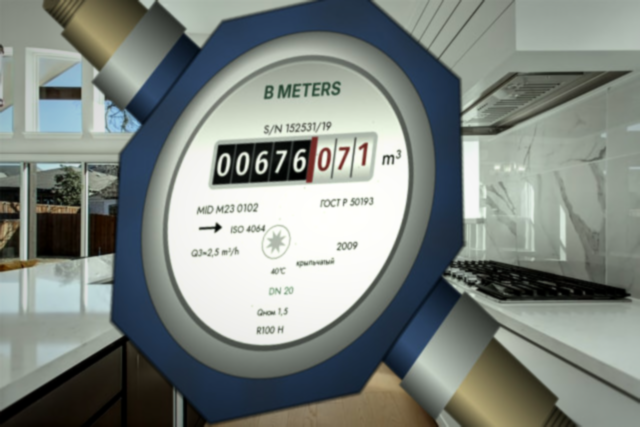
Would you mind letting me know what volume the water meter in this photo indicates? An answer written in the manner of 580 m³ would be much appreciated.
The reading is 676.071 m³
